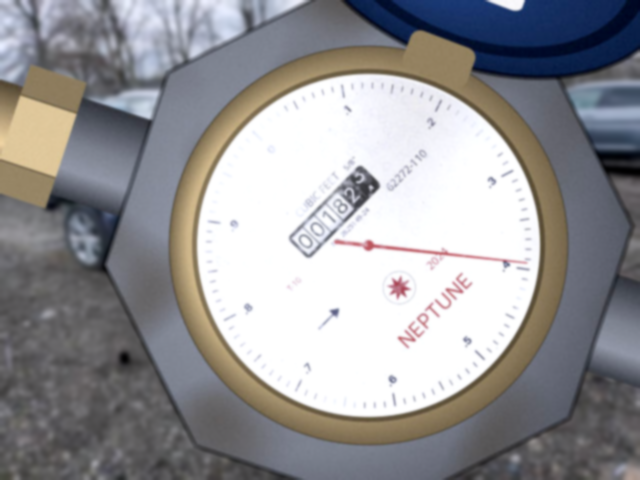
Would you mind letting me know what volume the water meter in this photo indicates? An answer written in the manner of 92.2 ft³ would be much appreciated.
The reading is 1823.39 ft³
